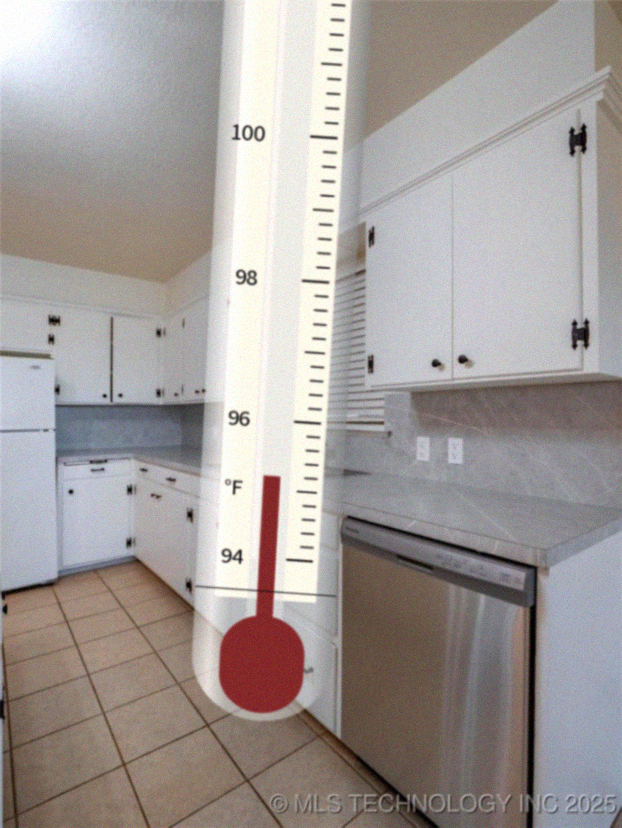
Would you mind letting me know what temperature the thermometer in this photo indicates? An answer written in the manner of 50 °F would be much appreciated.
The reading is 95.2 °F
